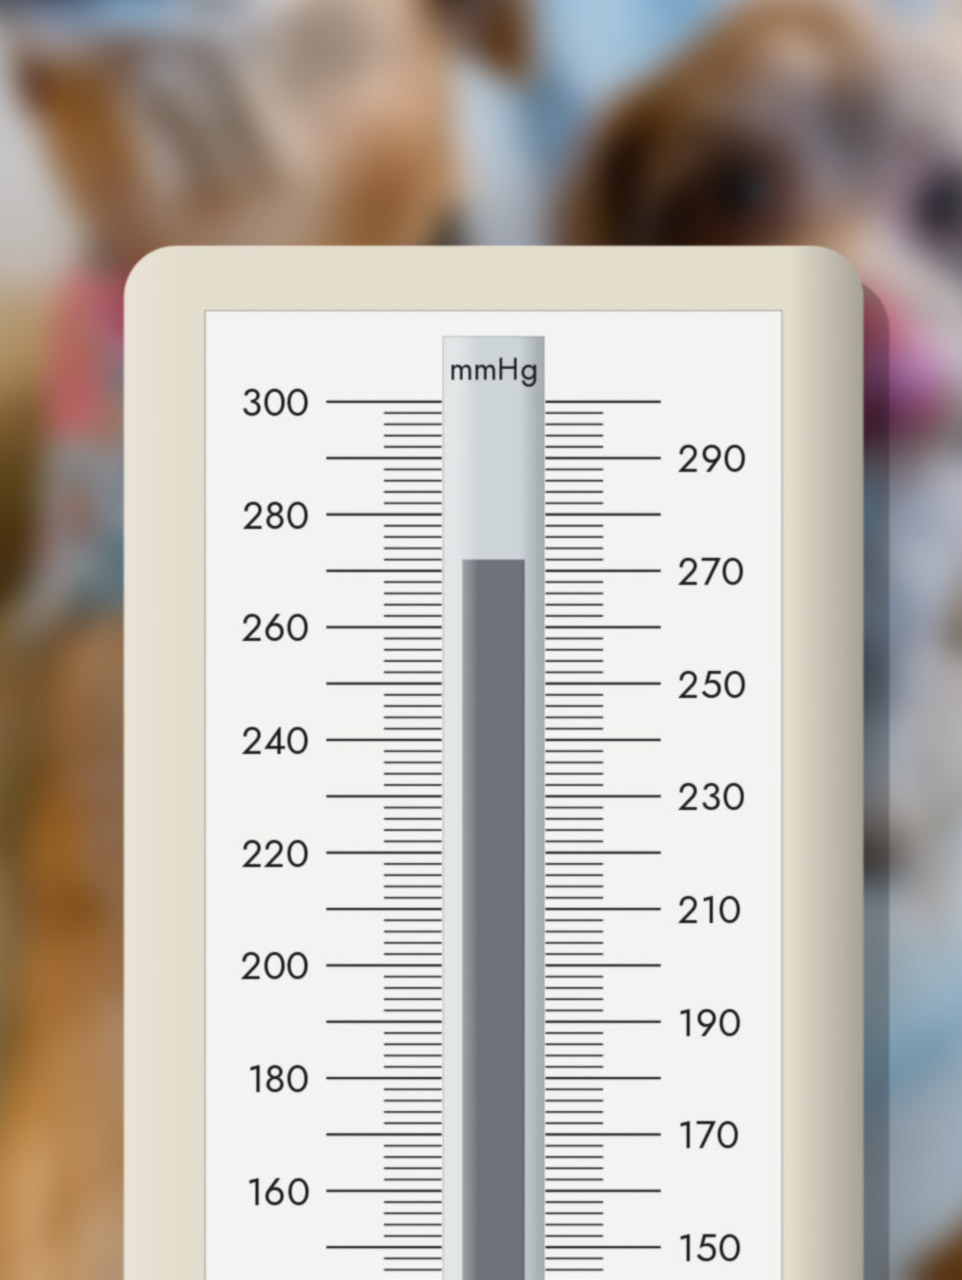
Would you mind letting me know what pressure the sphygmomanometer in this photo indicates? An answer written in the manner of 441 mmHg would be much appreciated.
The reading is 272 mmHg
